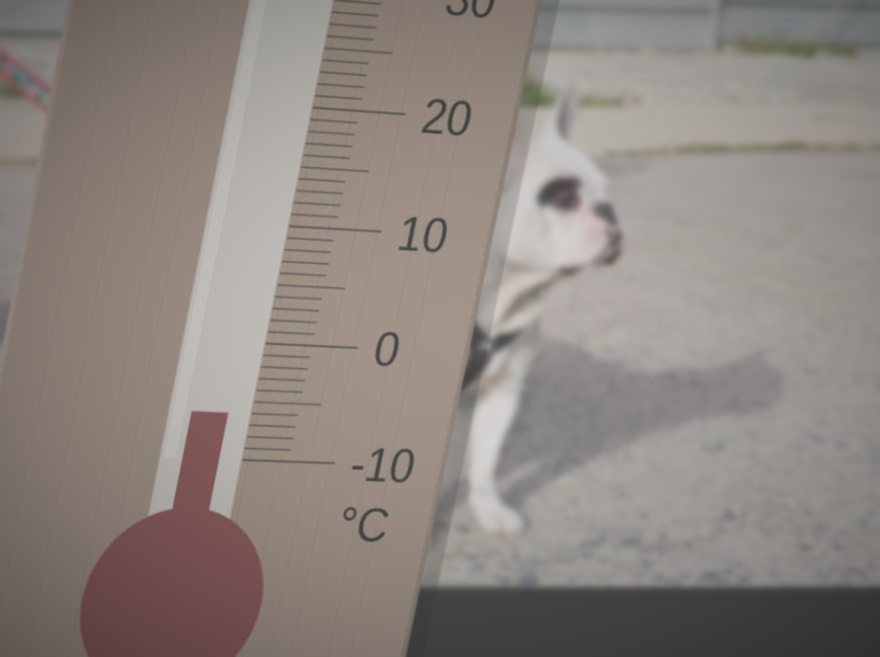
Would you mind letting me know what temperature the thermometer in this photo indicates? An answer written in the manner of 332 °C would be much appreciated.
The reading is -6 °C
